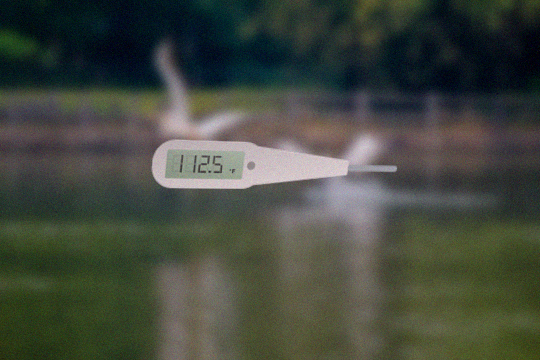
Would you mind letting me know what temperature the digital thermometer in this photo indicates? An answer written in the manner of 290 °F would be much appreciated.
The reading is 112.5 °F
